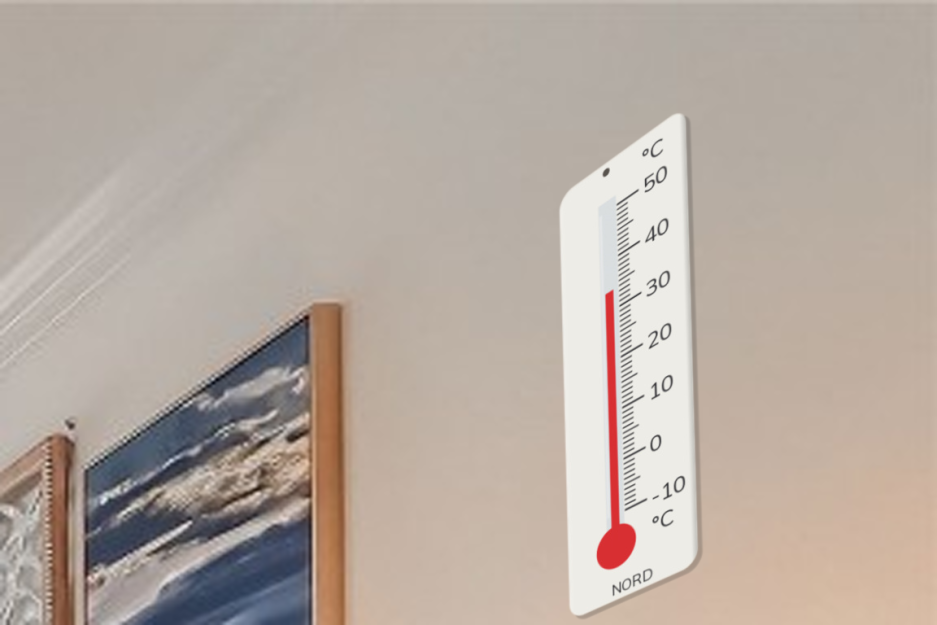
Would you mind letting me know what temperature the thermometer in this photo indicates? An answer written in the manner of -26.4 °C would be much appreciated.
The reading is 34 °C
